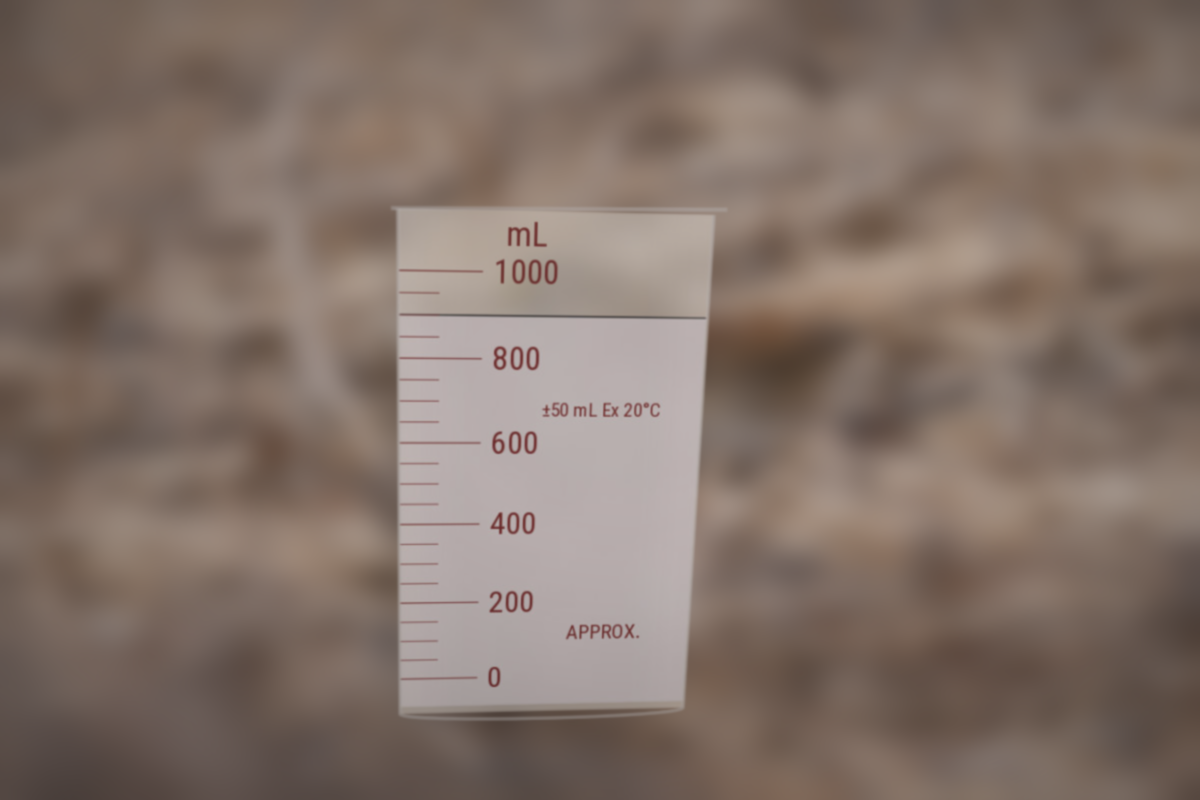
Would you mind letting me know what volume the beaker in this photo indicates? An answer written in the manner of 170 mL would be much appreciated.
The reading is 900 mL
